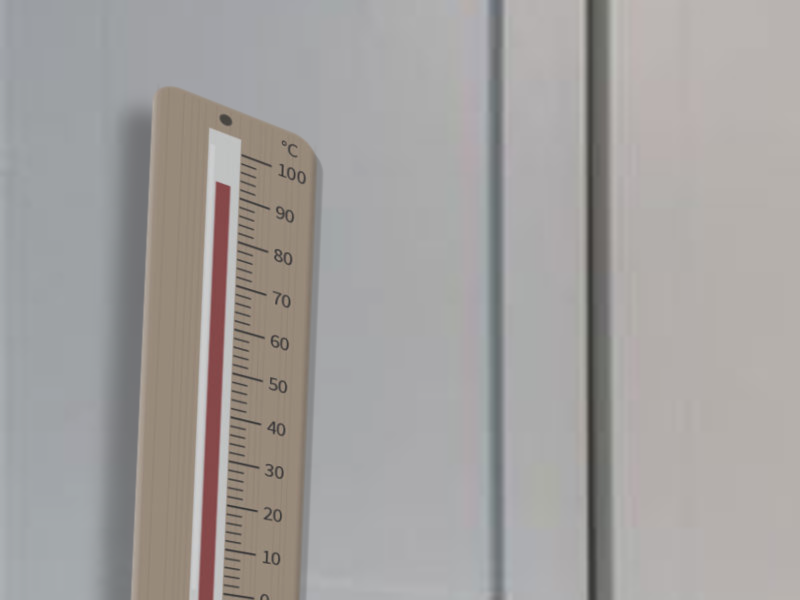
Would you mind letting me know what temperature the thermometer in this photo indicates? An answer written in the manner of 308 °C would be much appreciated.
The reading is 92 °C
